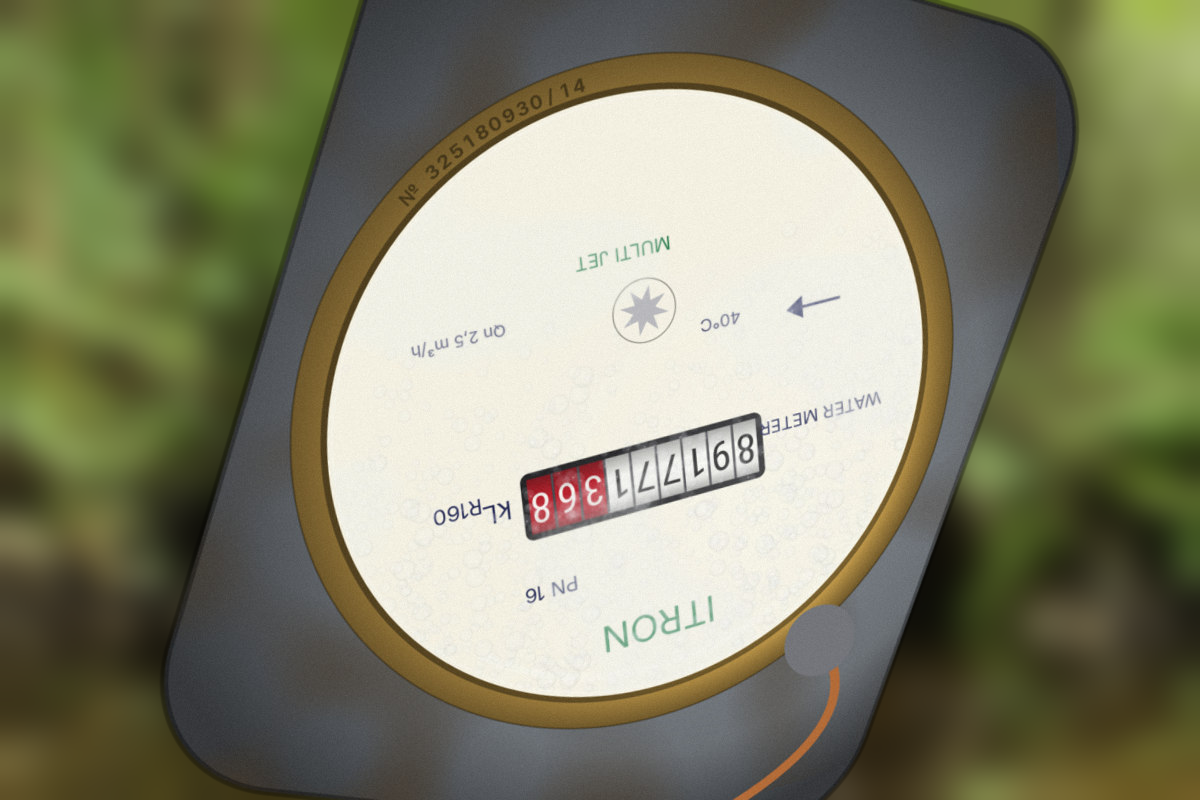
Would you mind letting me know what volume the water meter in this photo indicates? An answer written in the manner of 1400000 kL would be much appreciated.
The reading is 891771.368 kL
